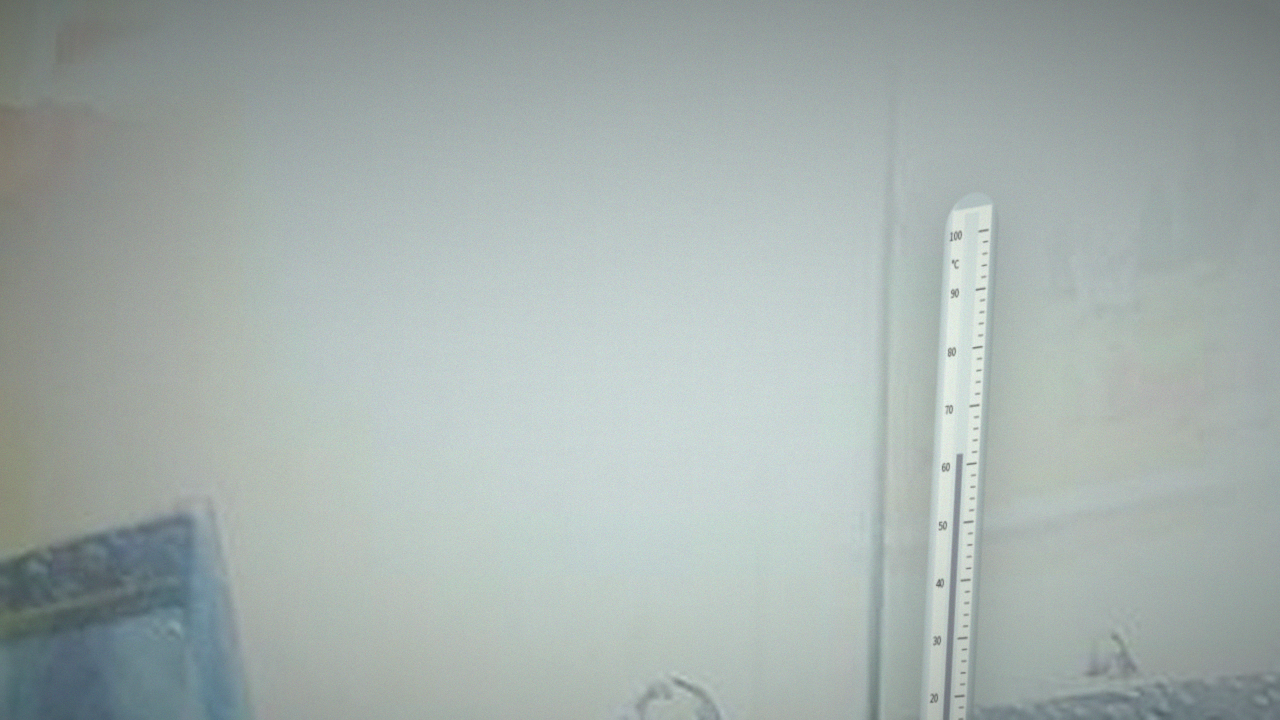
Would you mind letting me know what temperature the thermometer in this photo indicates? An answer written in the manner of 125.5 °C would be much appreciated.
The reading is 62 °C
